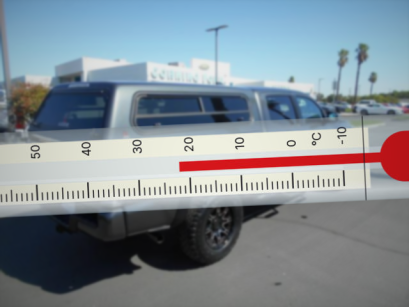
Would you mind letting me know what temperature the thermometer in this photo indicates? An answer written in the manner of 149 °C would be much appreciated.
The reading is 22 °C
